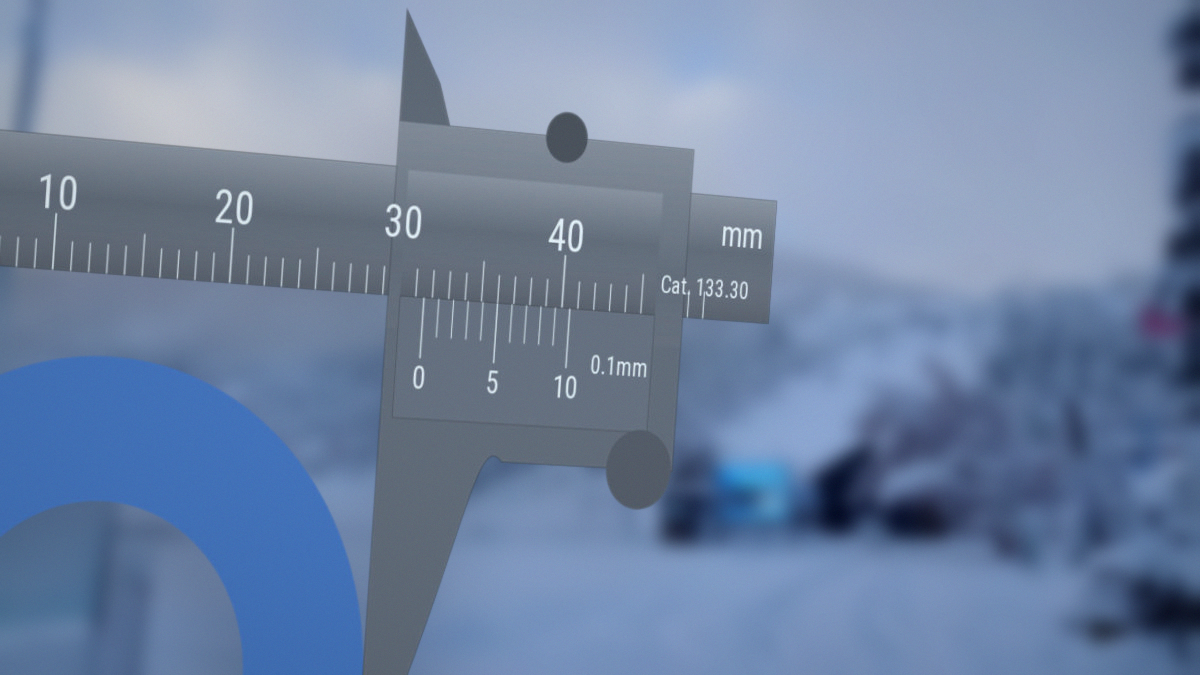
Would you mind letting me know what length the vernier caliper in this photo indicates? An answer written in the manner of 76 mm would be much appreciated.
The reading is 31.5 mm
